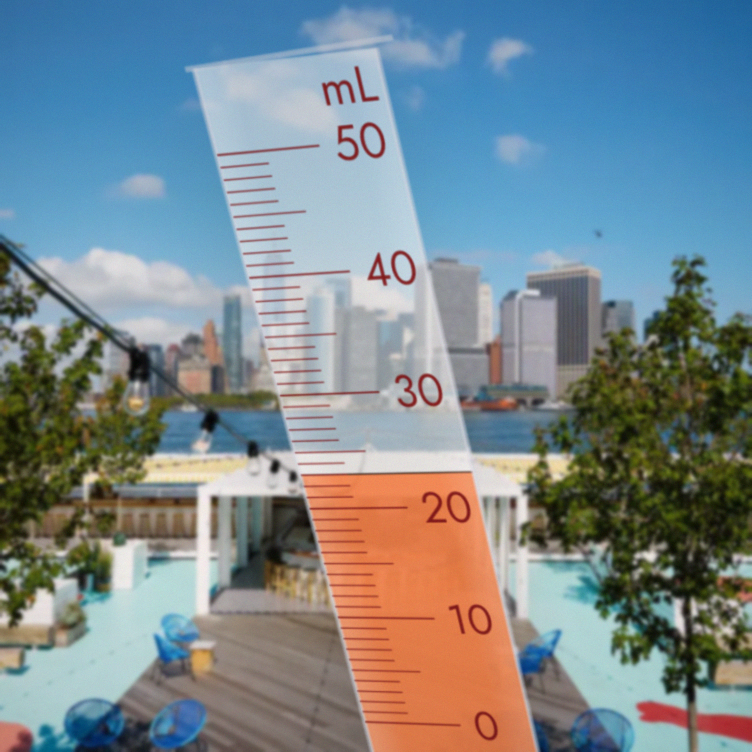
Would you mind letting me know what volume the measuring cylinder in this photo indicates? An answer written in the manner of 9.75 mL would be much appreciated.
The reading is 23 mL
